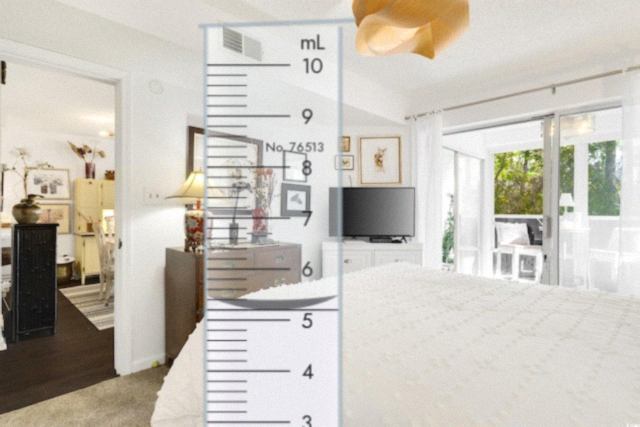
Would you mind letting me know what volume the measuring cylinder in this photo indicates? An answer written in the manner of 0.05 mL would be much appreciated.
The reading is 5.2 mL
